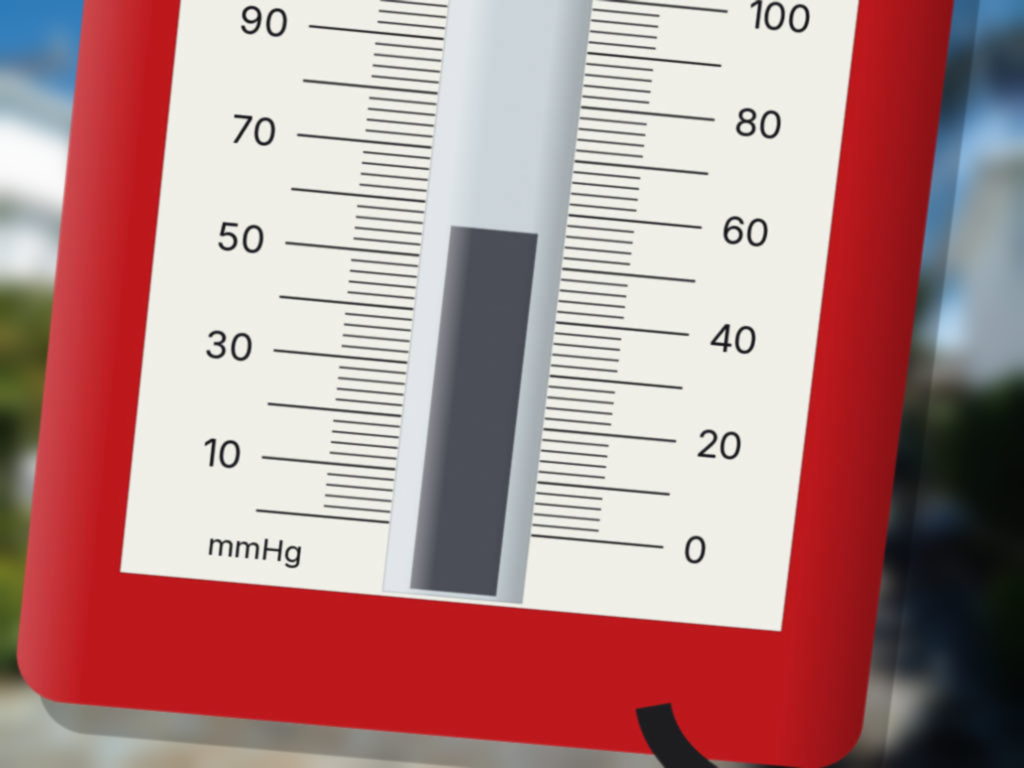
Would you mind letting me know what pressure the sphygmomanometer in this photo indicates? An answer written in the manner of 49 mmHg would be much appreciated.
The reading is 56 mmHg
